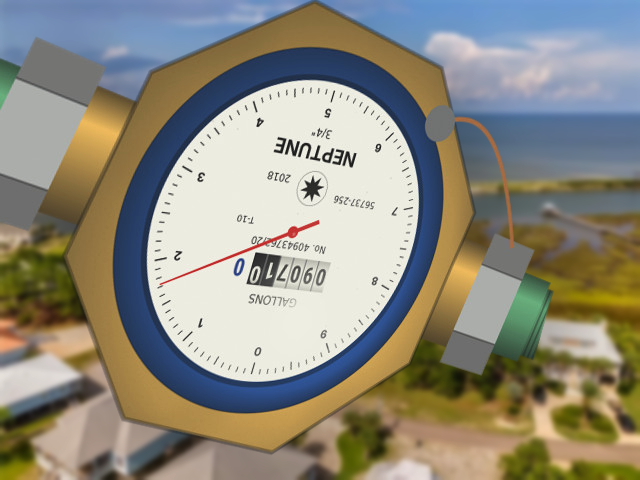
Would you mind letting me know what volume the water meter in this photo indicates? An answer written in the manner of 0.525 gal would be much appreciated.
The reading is 907101.7 gal
